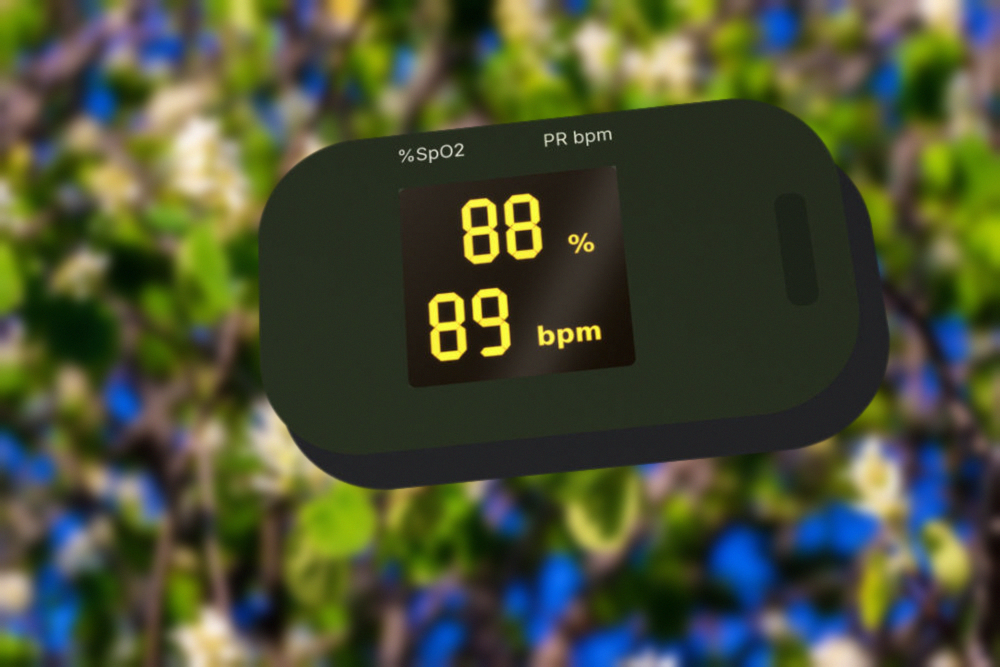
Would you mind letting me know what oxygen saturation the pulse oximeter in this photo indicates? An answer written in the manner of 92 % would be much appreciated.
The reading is 88 %
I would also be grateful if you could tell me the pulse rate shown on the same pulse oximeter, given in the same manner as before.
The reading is 89 bpm
